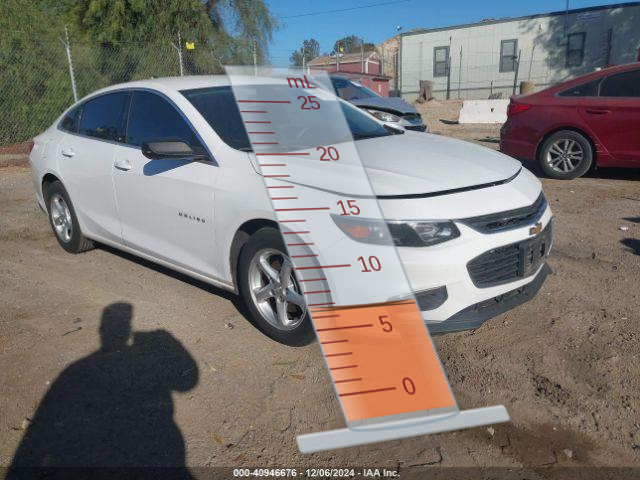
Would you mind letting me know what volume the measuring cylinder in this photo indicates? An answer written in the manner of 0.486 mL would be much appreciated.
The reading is 6.5 mL
